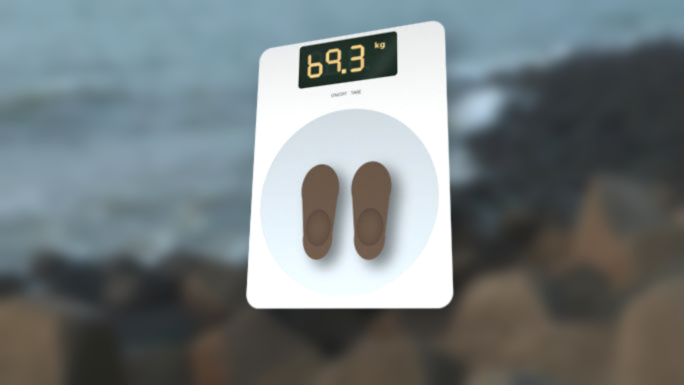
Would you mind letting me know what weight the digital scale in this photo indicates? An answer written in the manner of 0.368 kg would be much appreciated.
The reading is 69.3 kg
